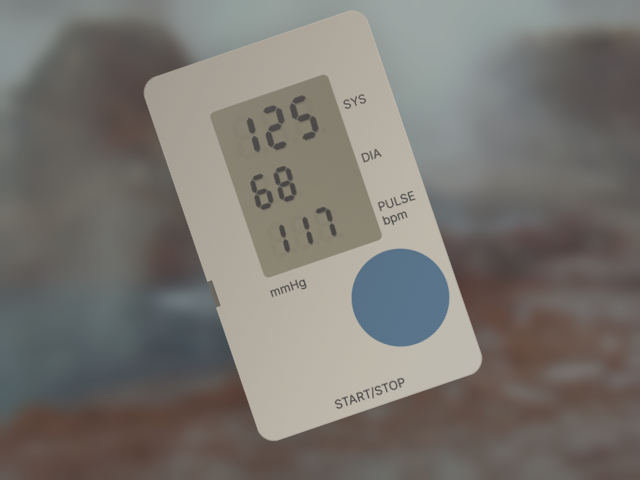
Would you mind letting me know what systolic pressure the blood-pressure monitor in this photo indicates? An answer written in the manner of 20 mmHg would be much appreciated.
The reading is 125 mmHg
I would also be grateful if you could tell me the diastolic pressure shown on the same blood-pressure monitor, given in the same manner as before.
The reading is 68 mmHg
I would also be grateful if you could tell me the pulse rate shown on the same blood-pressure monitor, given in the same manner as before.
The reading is 117 bpm
